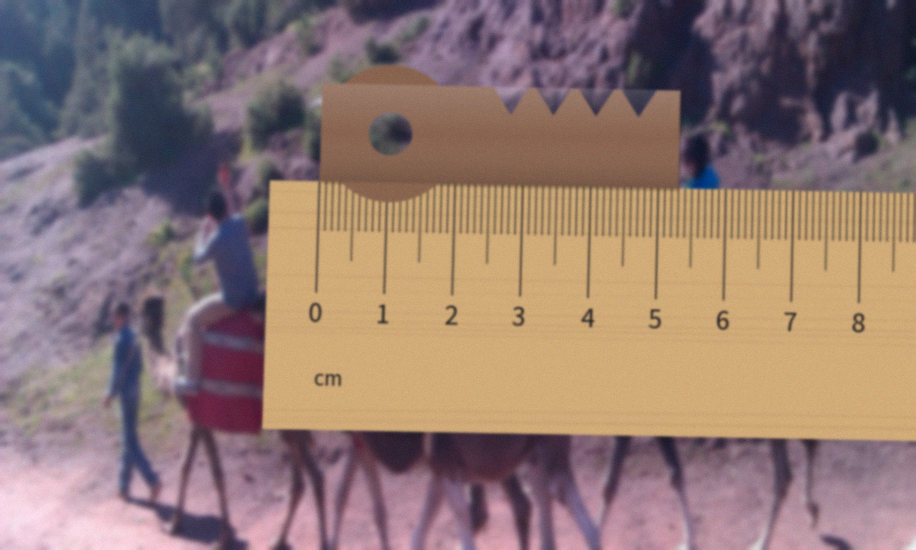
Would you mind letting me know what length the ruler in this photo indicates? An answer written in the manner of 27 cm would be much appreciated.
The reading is 5.3 cm
